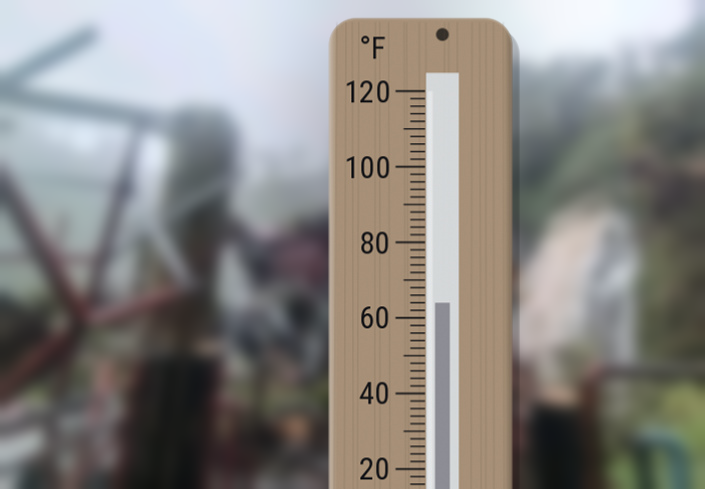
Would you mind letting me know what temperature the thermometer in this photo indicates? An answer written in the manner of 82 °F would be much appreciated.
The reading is 64 °F
